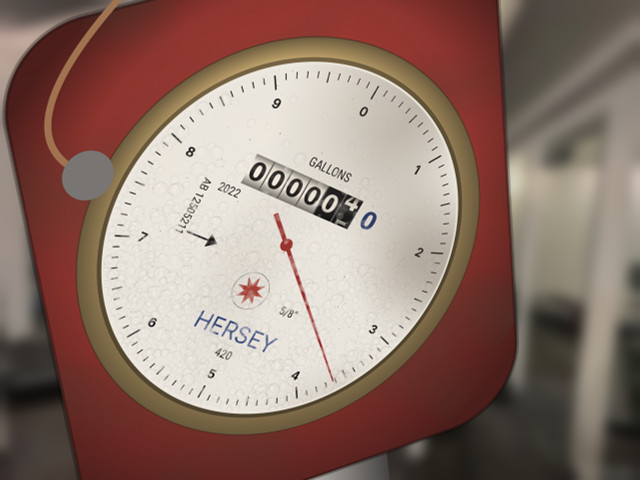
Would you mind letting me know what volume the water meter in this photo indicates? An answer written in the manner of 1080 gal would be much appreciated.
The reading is 43.6 gal
